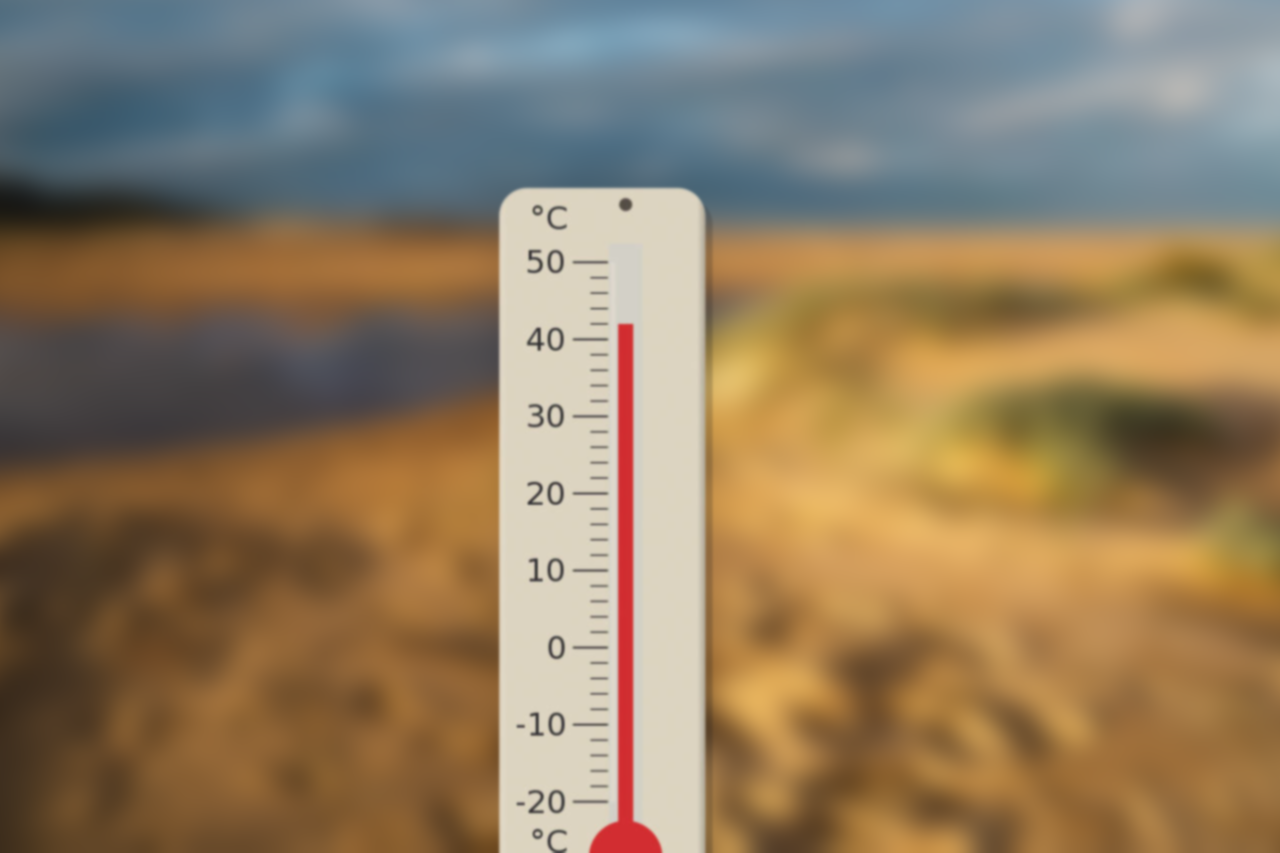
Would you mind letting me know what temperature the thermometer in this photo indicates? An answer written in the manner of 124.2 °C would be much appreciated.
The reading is 42 °C
